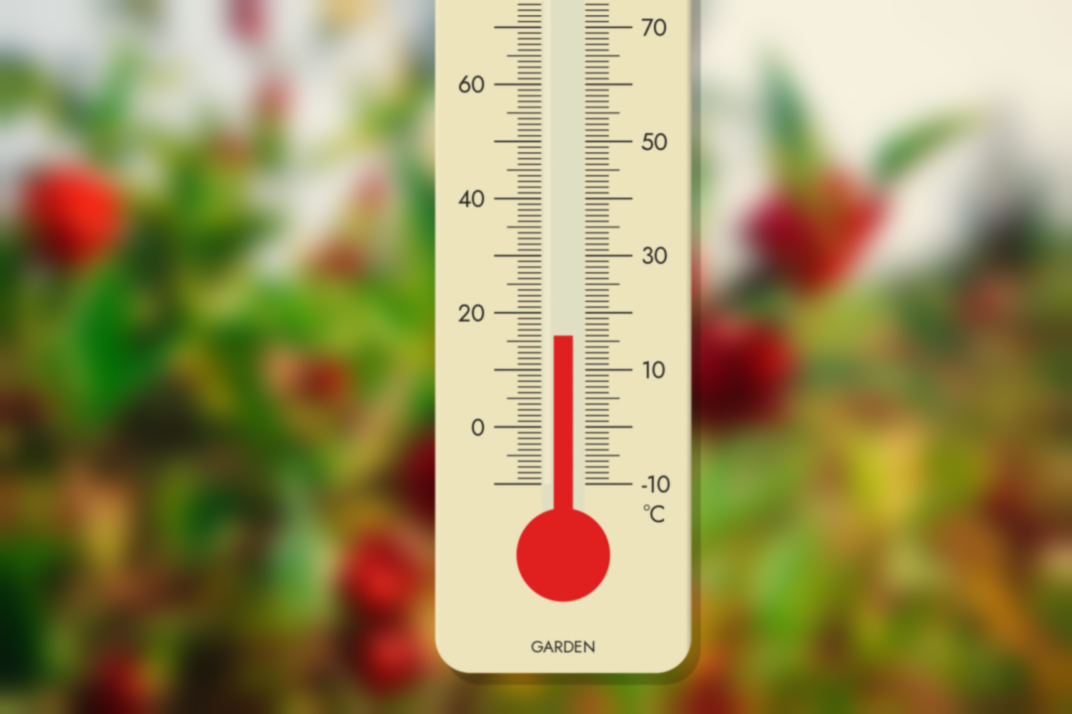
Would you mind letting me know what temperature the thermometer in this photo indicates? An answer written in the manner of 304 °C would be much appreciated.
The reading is 16 °C
